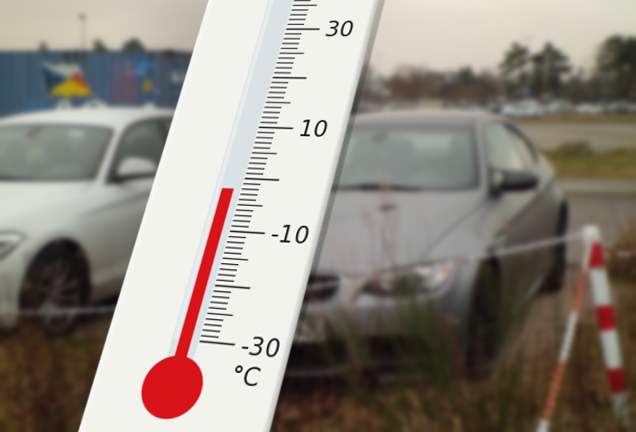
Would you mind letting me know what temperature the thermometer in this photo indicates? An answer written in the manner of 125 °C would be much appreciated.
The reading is -2 °C
